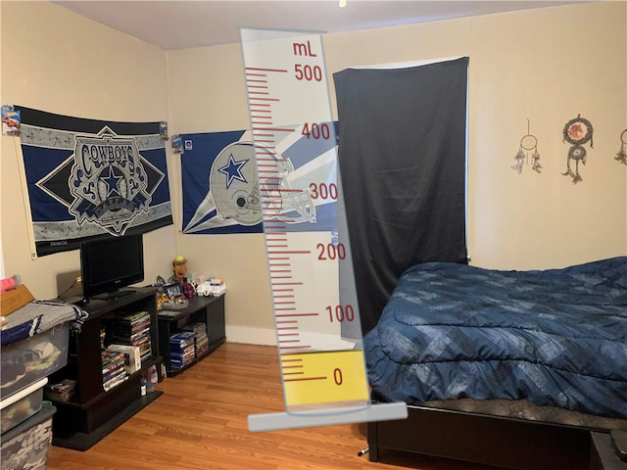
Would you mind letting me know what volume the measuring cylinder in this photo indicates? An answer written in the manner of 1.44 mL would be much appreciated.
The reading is 40 mL
